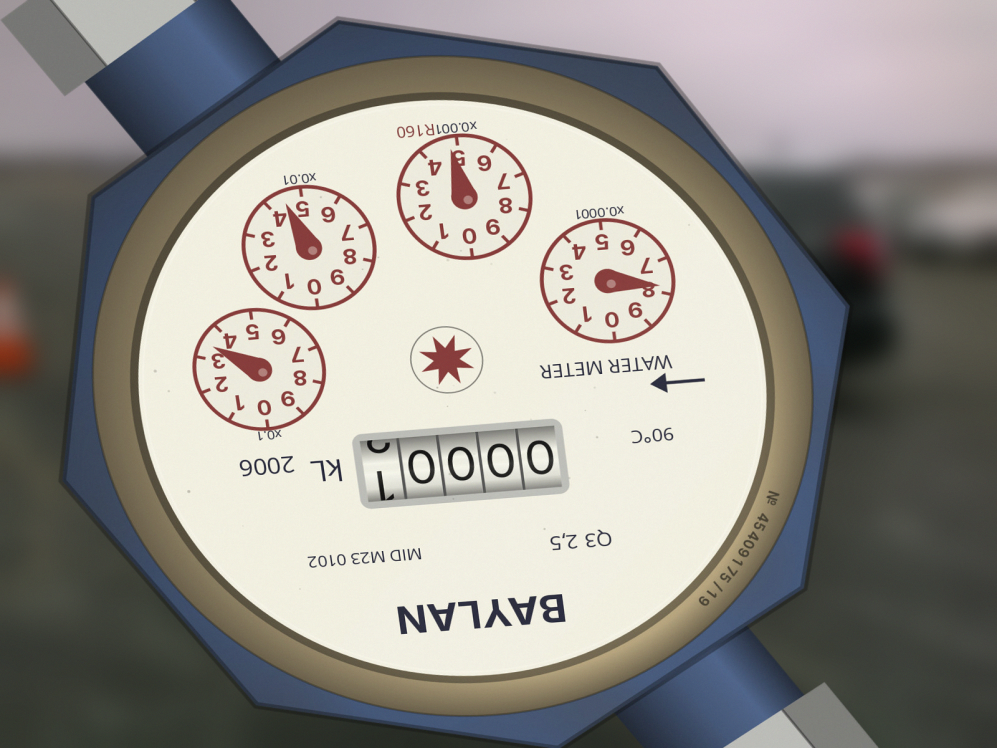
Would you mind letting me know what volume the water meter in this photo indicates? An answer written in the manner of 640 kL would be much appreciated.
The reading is 1.3447 kL
